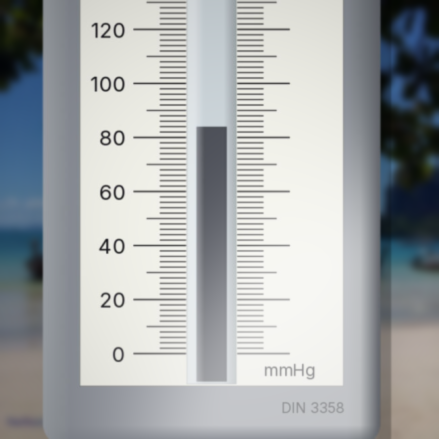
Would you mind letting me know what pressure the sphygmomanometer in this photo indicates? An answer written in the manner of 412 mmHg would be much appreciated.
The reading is 84 mmHg
